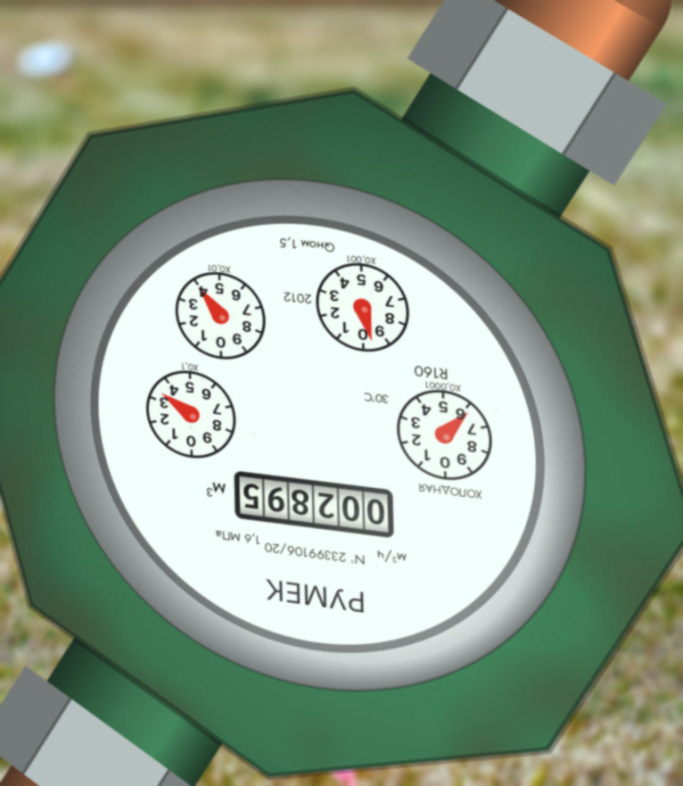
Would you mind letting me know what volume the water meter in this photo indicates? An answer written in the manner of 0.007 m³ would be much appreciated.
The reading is 2895.3396 m³
